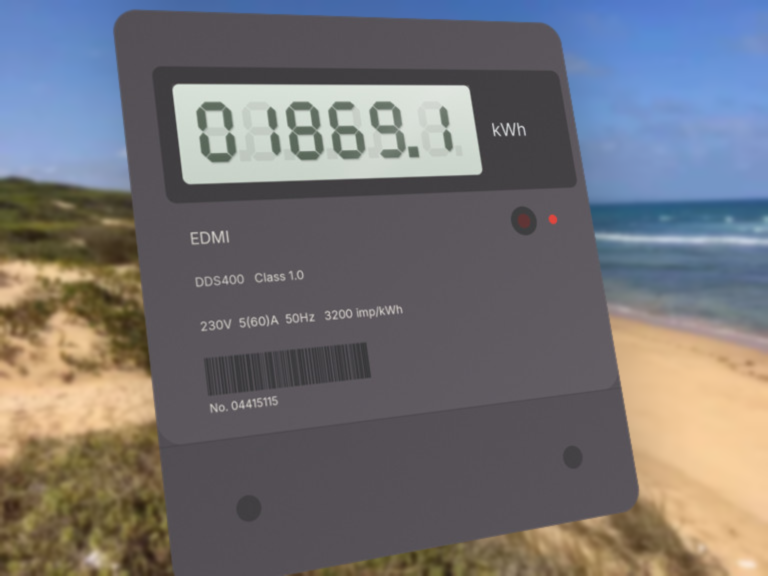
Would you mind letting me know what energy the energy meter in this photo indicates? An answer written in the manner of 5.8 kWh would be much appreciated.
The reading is 1869.1 kWh
